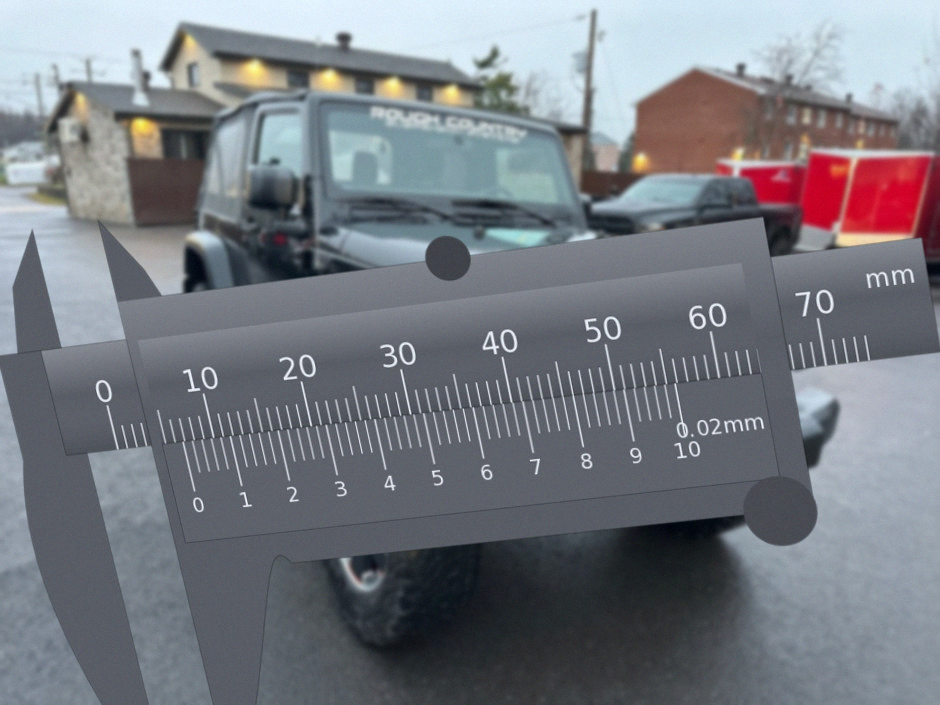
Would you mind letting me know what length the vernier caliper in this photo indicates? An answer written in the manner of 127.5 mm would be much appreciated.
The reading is 6.8 mm
